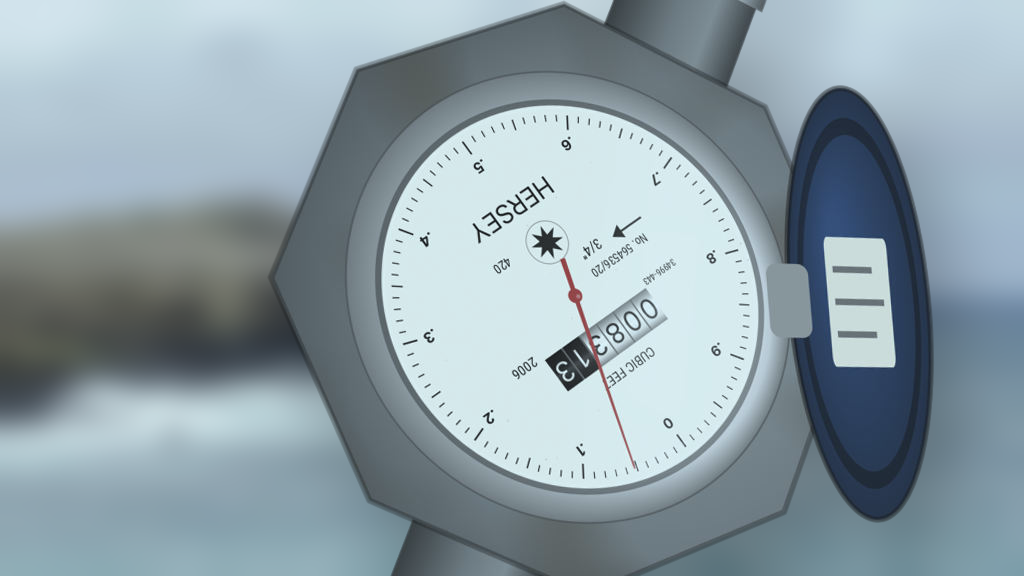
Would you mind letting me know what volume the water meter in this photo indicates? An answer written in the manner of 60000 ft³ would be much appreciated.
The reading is 8313.05 ft³
